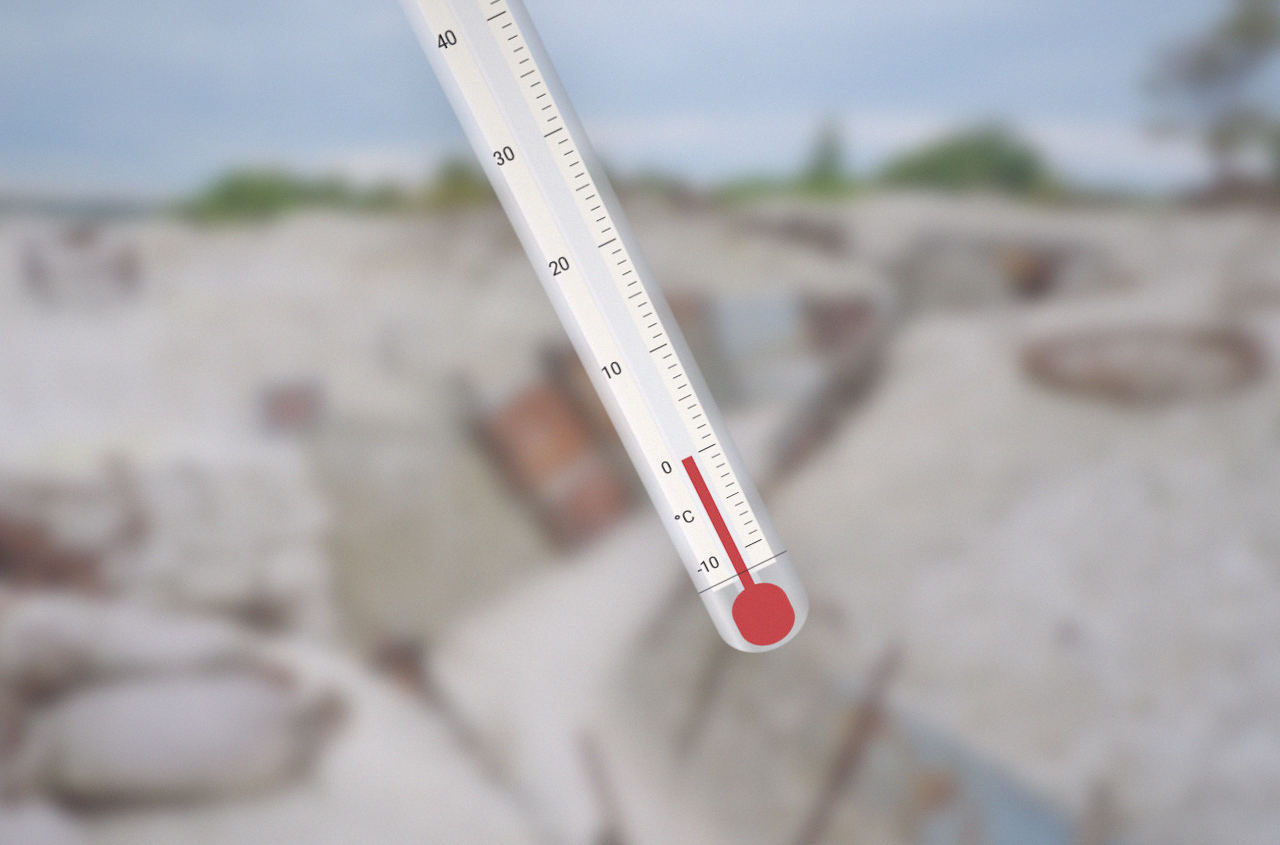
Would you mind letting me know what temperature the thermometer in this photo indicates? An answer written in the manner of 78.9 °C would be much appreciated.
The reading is 0 °C
